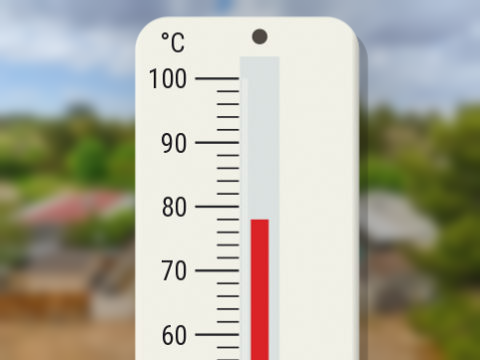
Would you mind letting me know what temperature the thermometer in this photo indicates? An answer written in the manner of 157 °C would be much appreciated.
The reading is 78 °C
